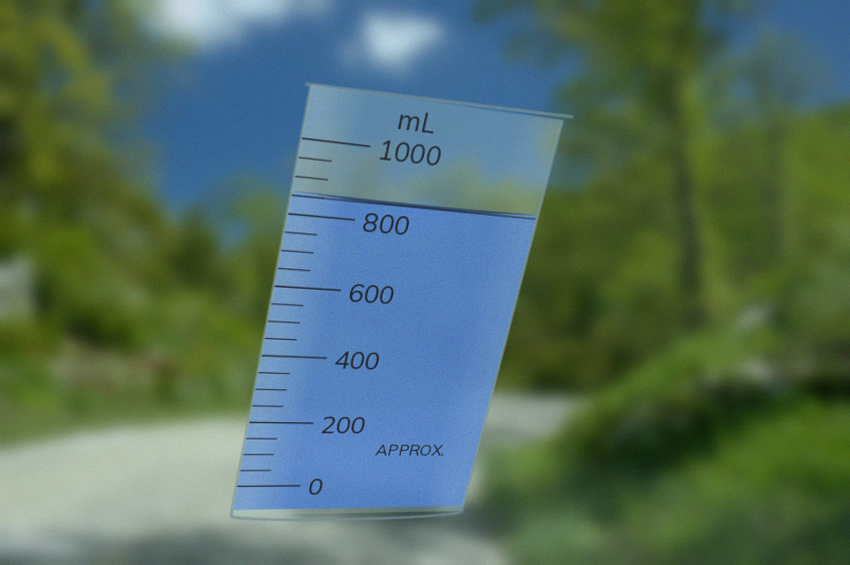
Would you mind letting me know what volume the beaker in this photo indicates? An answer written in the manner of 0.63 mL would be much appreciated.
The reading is 850 mL
